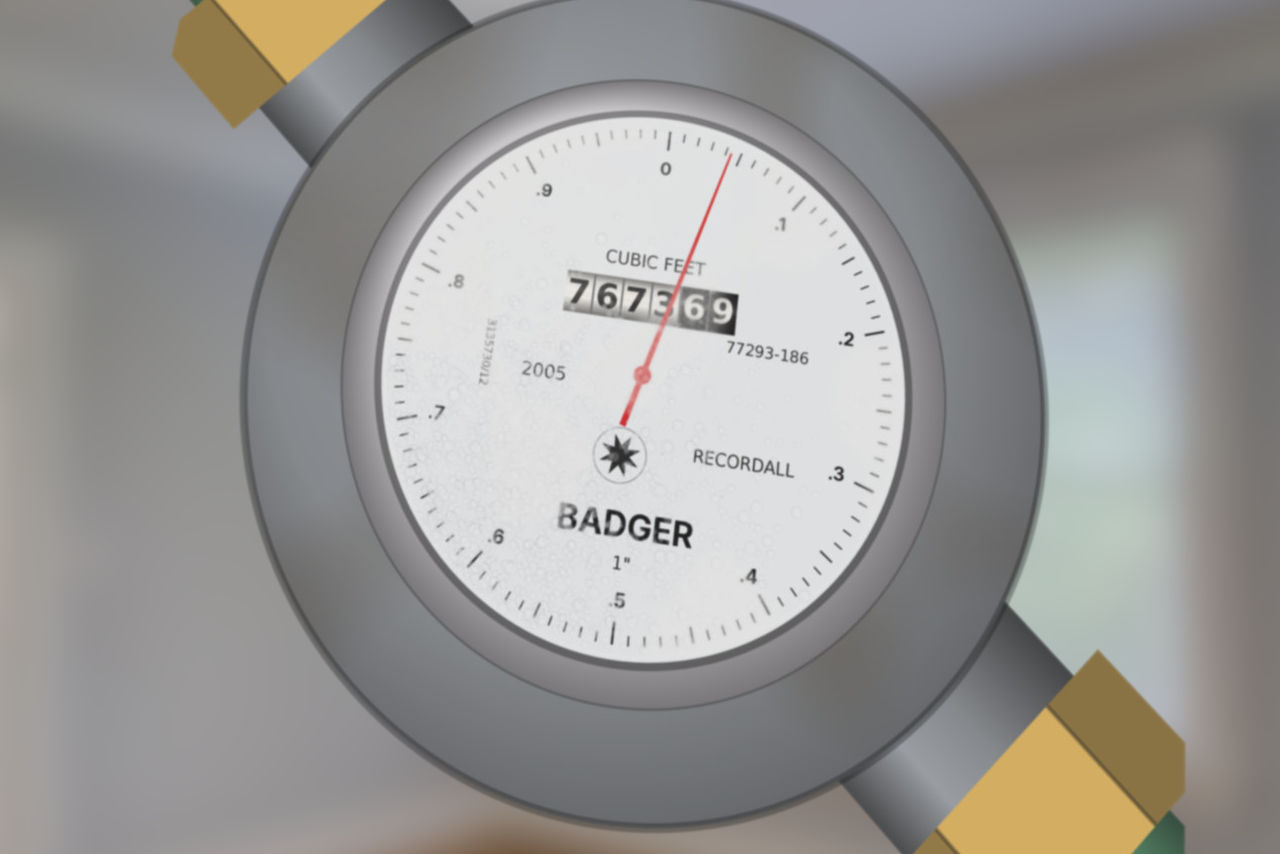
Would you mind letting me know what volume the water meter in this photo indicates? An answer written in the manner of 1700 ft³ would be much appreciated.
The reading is 767369.04 ft³
